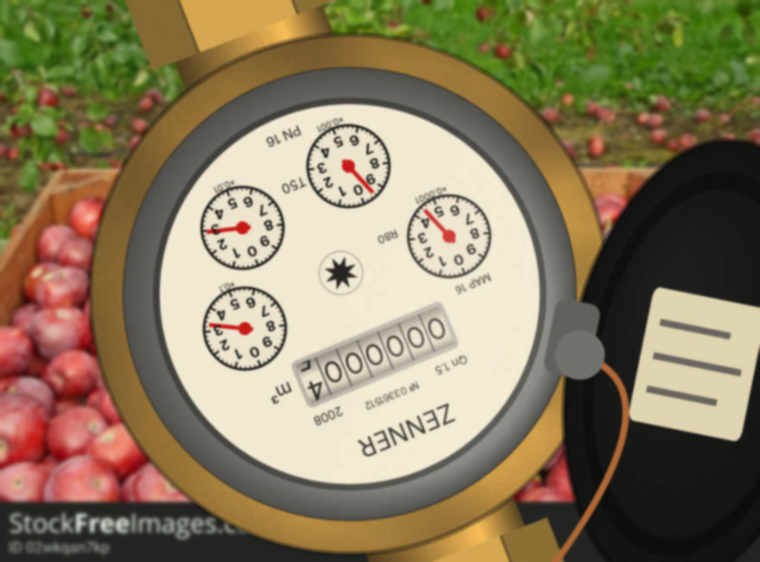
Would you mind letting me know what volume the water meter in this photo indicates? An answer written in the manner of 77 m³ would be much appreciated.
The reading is 4.3294 m³
